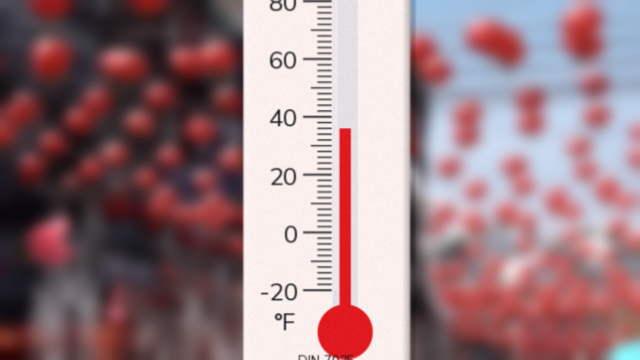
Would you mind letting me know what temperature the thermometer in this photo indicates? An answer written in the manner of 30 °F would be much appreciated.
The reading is 36 °F
